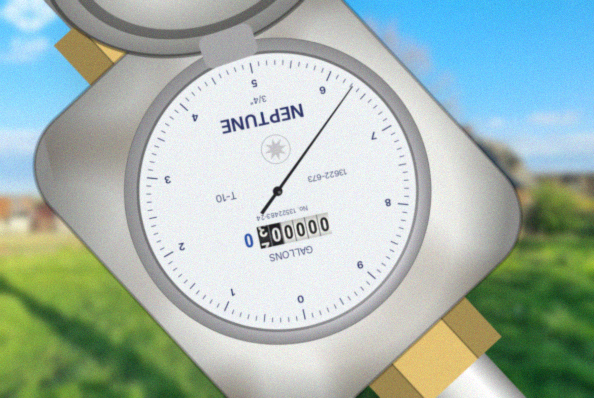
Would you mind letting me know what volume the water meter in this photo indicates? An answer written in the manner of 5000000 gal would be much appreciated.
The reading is 26.3 gal
